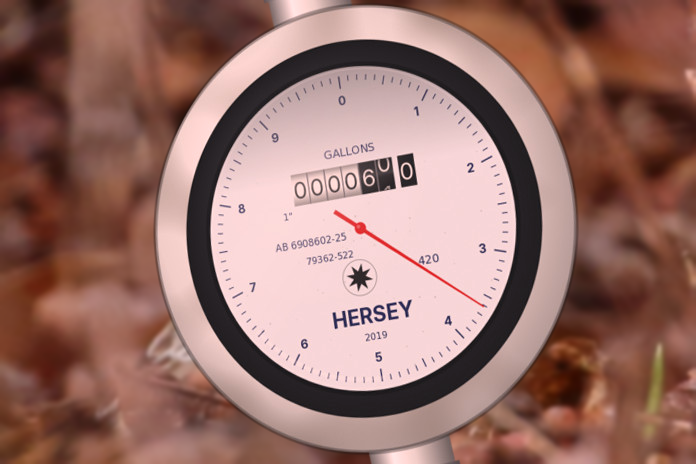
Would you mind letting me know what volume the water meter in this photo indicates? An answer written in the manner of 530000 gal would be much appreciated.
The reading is 603.6 gal
